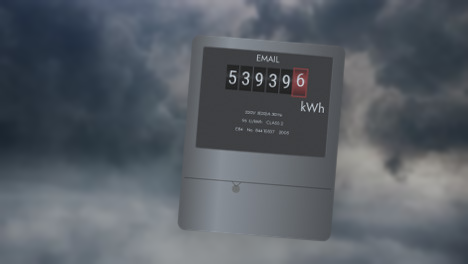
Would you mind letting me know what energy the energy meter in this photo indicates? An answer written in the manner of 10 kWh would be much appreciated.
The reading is 53939.6 kWh
